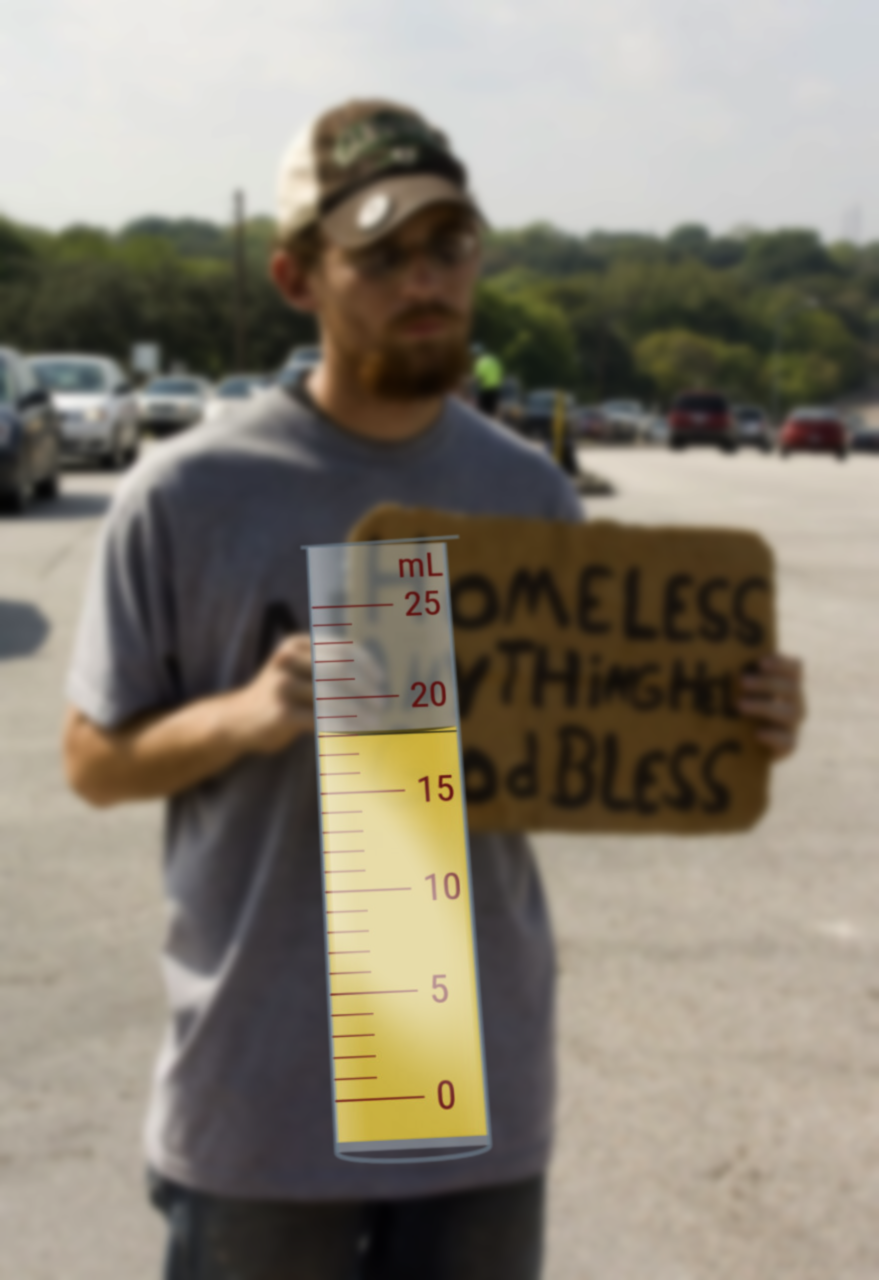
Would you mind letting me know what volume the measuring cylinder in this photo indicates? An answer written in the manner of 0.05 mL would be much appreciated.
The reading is 18 mL
